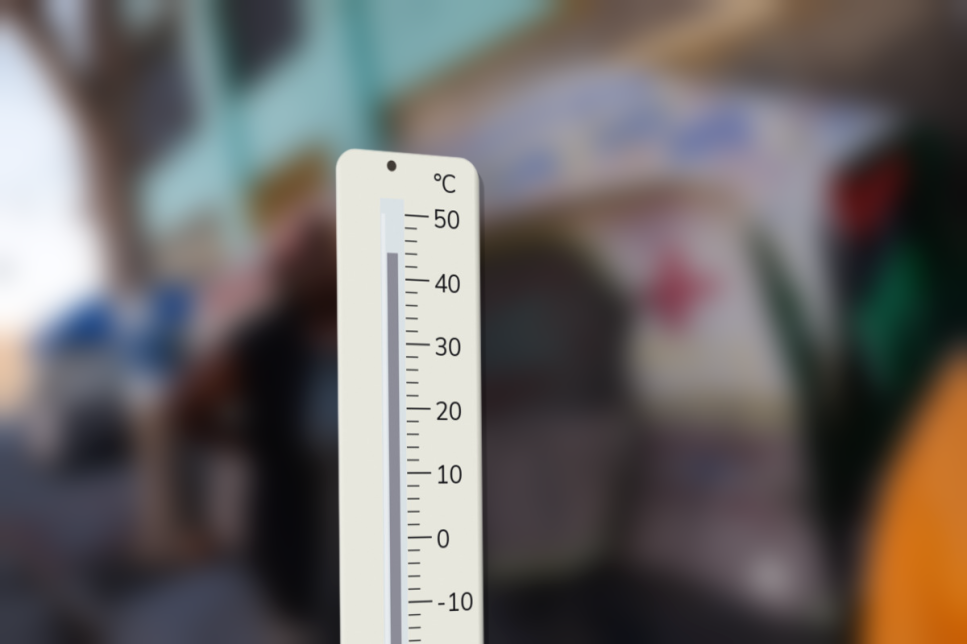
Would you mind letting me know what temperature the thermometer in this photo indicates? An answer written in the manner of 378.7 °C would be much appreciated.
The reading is 44 °C
